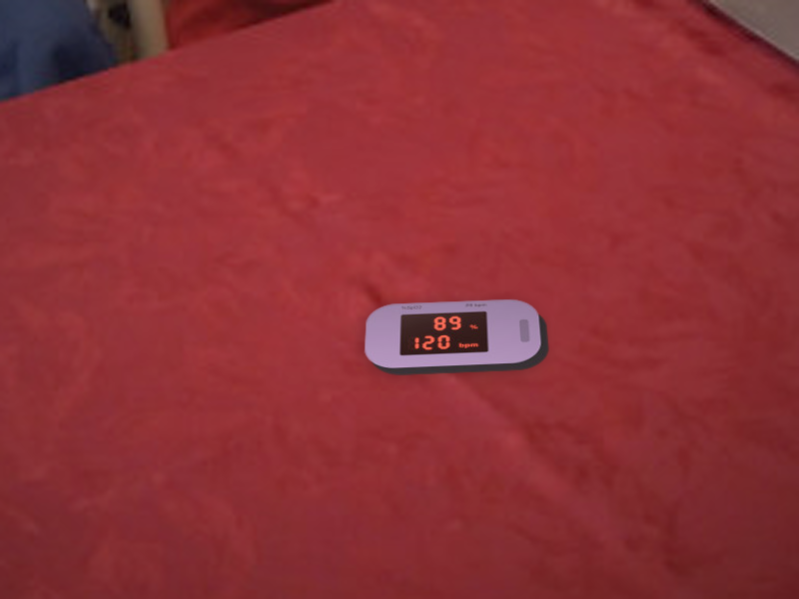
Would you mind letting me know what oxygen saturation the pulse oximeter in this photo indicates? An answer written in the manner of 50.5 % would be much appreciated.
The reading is 89 %
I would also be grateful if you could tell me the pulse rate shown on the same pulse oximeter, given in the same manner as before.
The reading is 120 bpm
